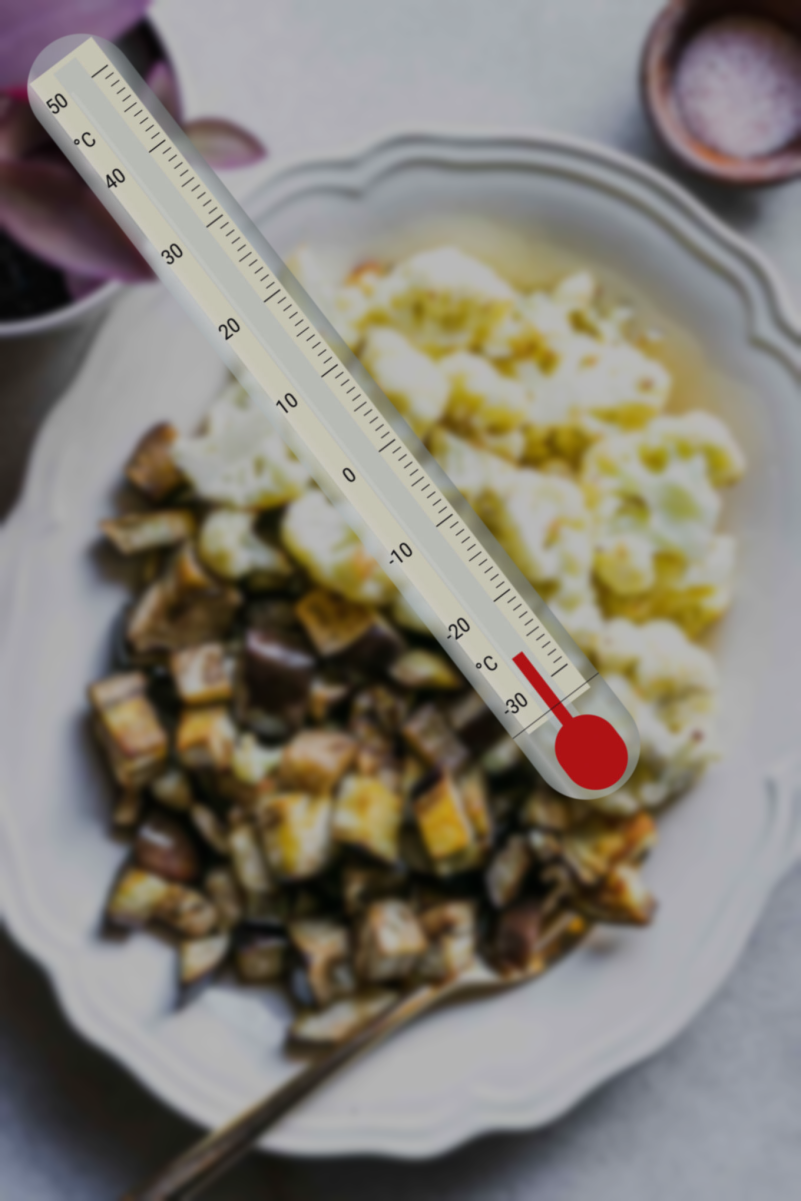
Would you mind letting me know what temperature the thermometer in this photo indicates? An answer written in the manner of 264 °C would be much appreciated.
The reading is -26 °C
